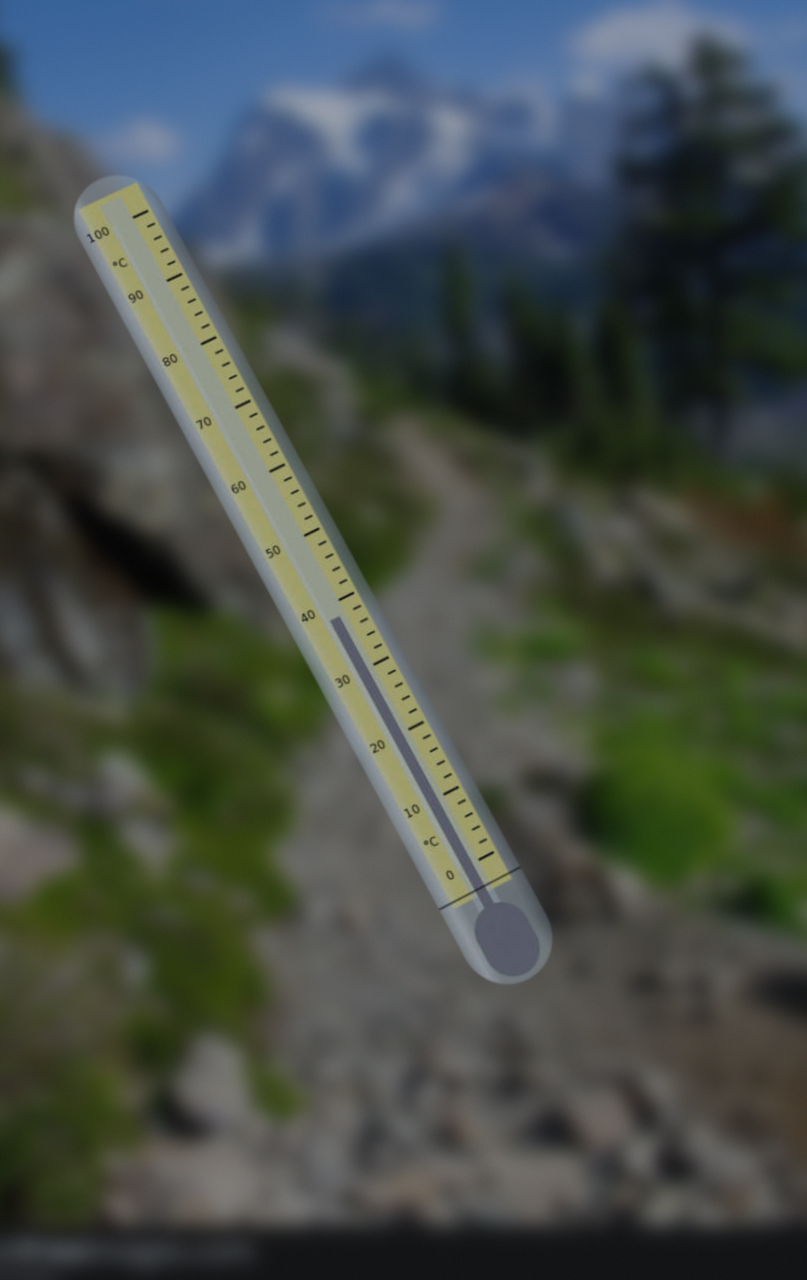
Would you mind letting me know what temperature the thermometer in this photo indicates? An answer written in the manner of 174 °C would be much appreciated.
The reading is 38 °C
